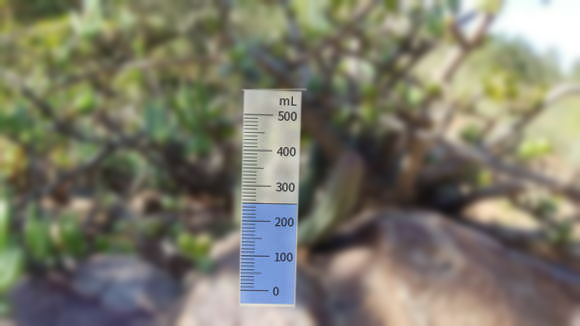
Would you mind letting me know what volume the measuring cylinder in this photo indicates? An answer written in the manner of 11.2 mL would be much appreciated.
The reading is 250 mL
